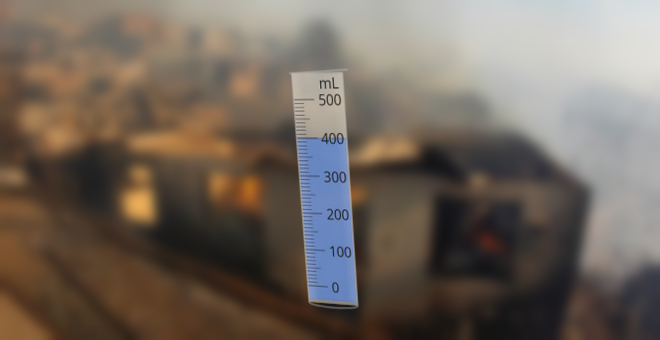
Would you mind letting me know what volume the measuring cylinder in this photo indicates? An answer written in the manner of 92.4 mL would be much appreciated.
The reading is 400 mL
